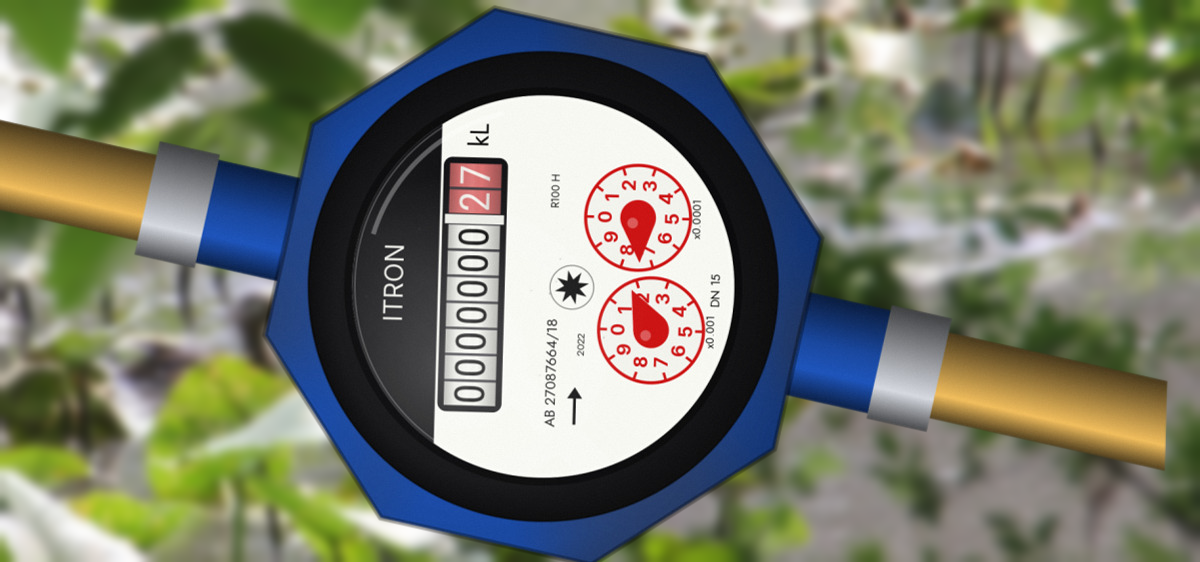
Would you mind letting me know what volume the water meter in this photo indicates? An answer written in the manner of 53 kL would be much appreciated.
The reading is 0.2717 kL
